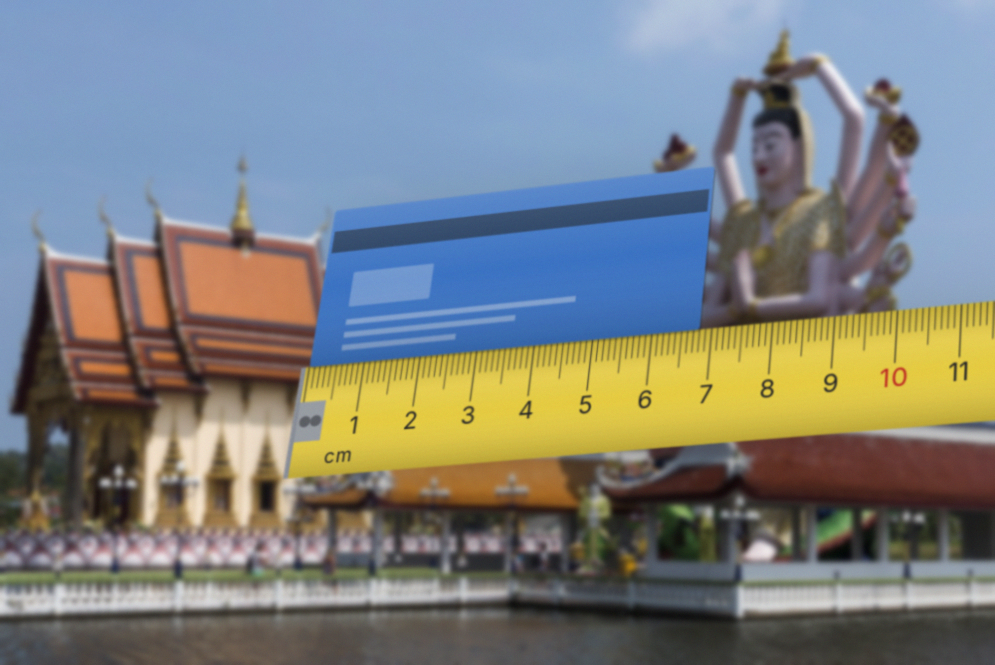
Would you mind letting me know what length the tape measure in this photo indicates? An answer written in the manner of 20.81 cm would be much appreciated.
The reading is 6.8 cm
